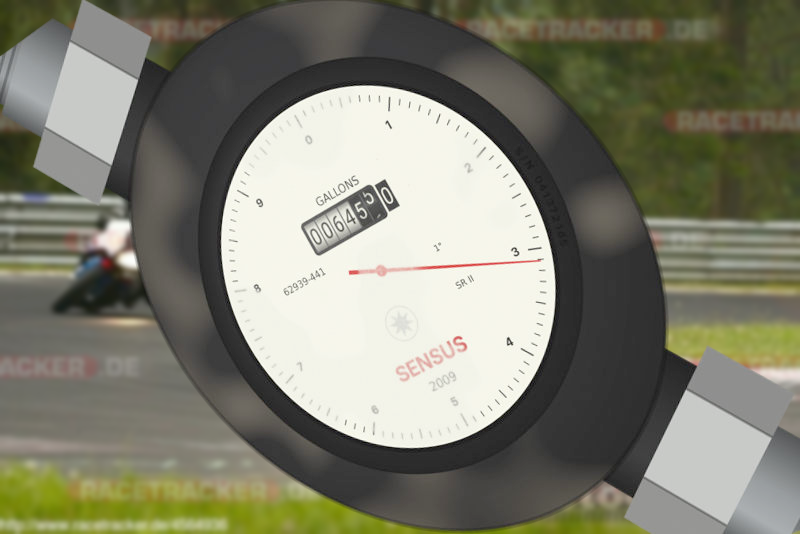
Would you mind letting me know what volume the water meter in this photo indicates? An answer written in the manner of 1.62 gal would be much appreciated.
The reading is 64553.1 gal
